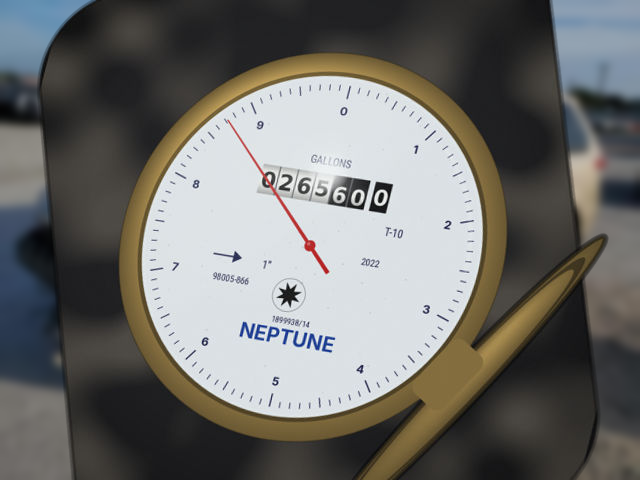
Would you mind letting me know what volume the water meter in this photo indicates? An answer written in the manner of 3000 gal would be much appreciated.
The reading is 265598.7 gal
